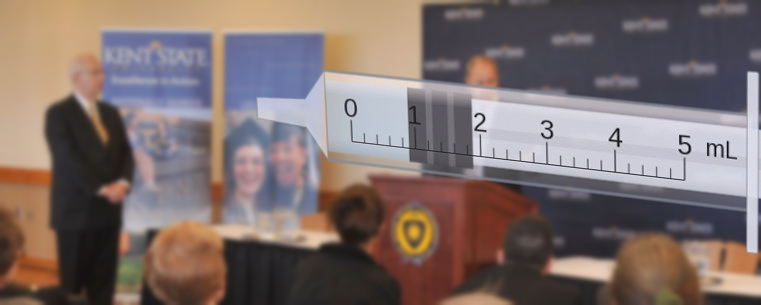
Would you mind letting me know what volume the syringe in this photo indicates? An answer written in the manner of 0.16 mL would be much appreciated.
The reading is 0.9 mL
